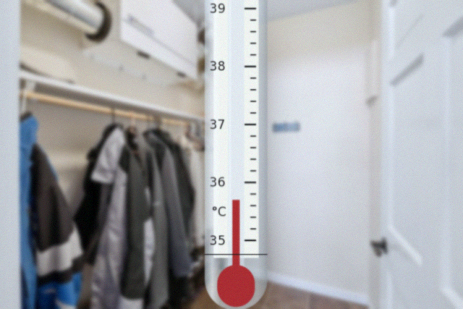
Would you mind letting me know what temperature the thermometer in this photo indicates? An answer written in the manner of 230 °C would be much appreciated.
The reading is 35.7 °C
